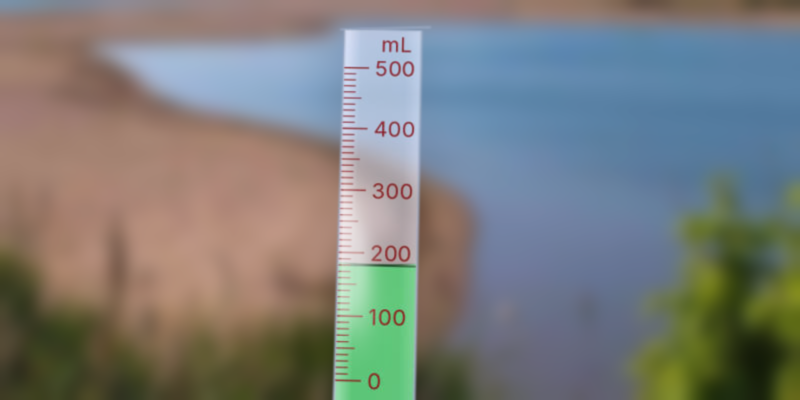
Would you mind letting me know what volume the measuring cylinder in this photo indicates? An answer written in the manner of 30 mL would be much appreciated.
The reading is 180 mL
